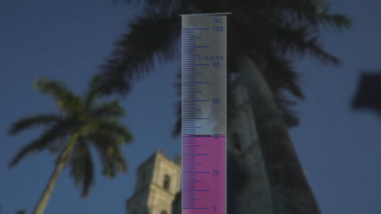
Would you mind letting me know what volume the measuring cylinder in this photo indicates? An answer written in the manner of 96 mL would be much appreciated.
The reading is 40 mL
